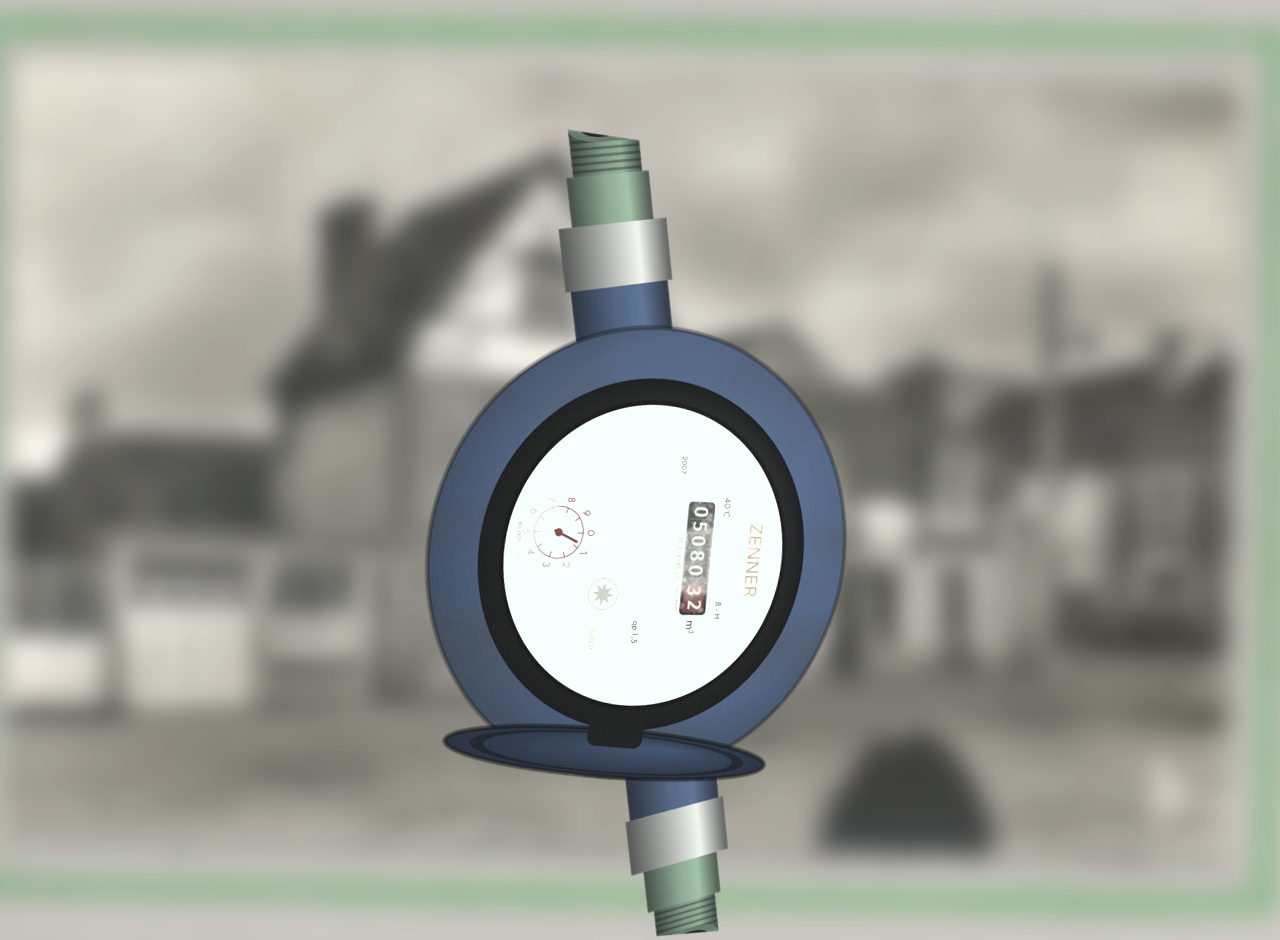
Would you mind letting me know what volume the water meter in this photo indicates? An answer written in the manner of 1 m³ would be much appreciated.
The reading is 5080.320 m³
